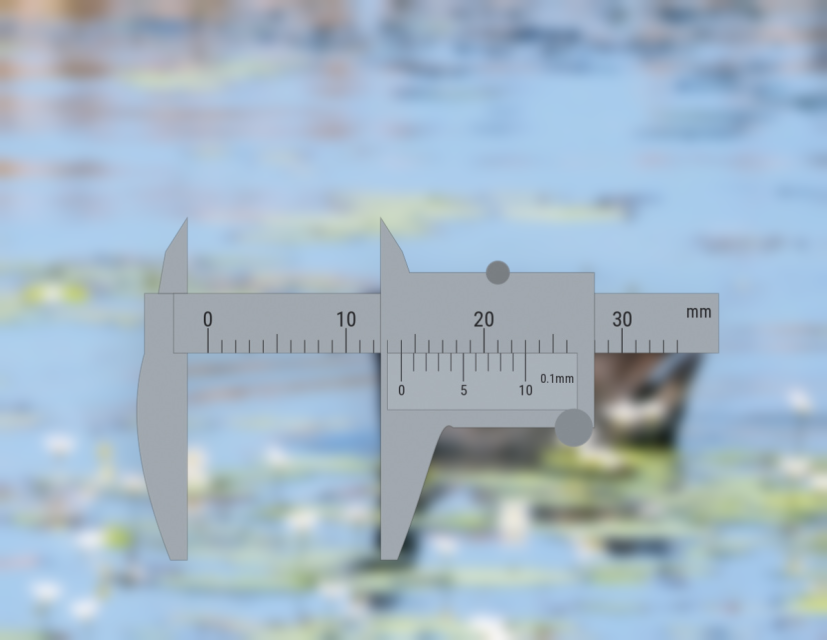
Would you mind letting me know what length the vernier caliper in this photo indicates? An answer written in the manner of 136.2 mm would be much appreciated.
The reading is 14.0 mm
